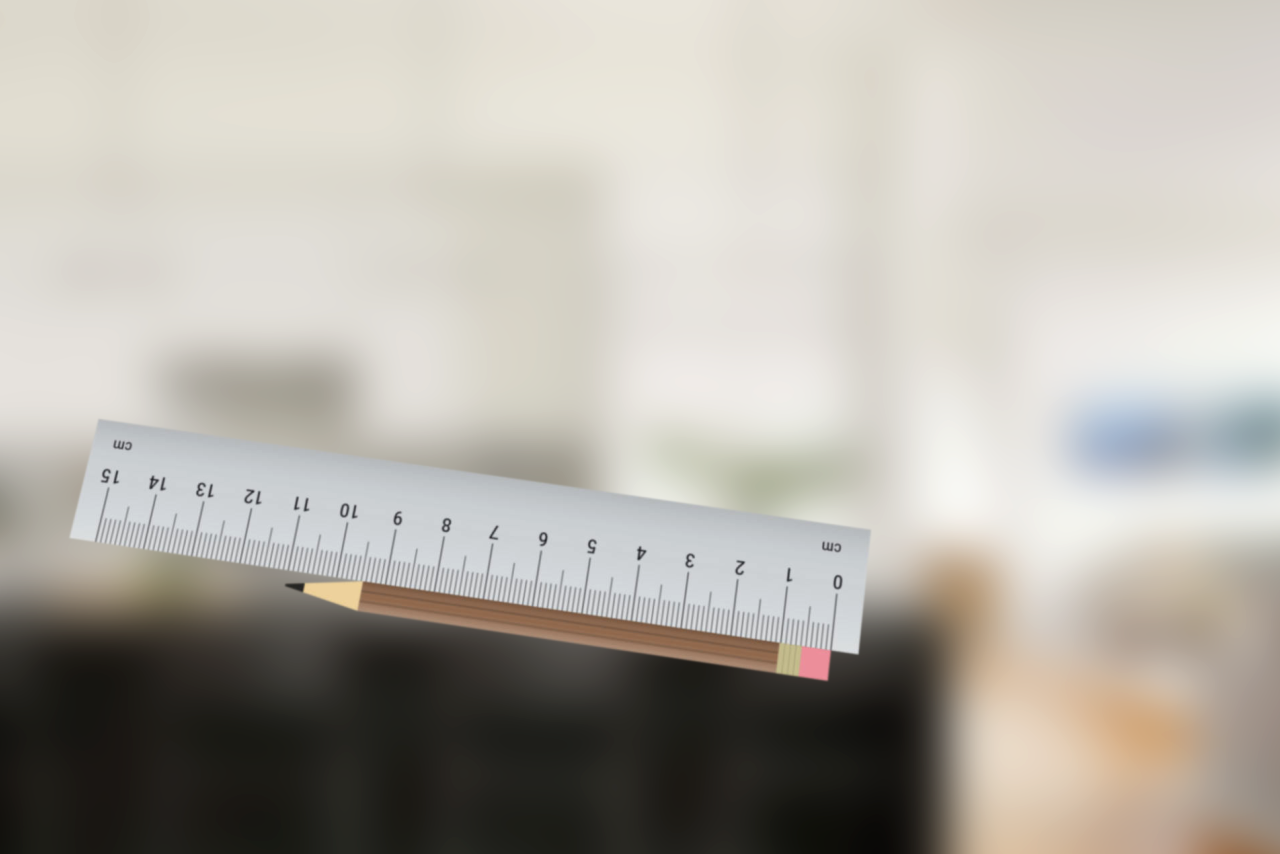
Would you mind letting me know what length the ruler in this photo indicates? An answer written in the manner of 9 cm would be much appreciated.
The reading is 11 cm
